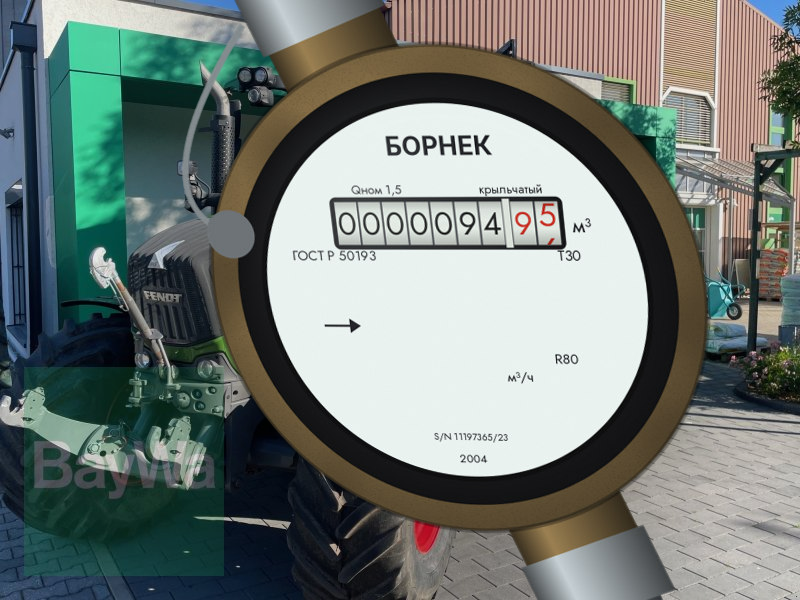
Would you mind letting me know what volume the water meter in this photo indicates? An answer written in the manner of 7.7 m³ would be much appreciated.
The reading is 94.95 m³
